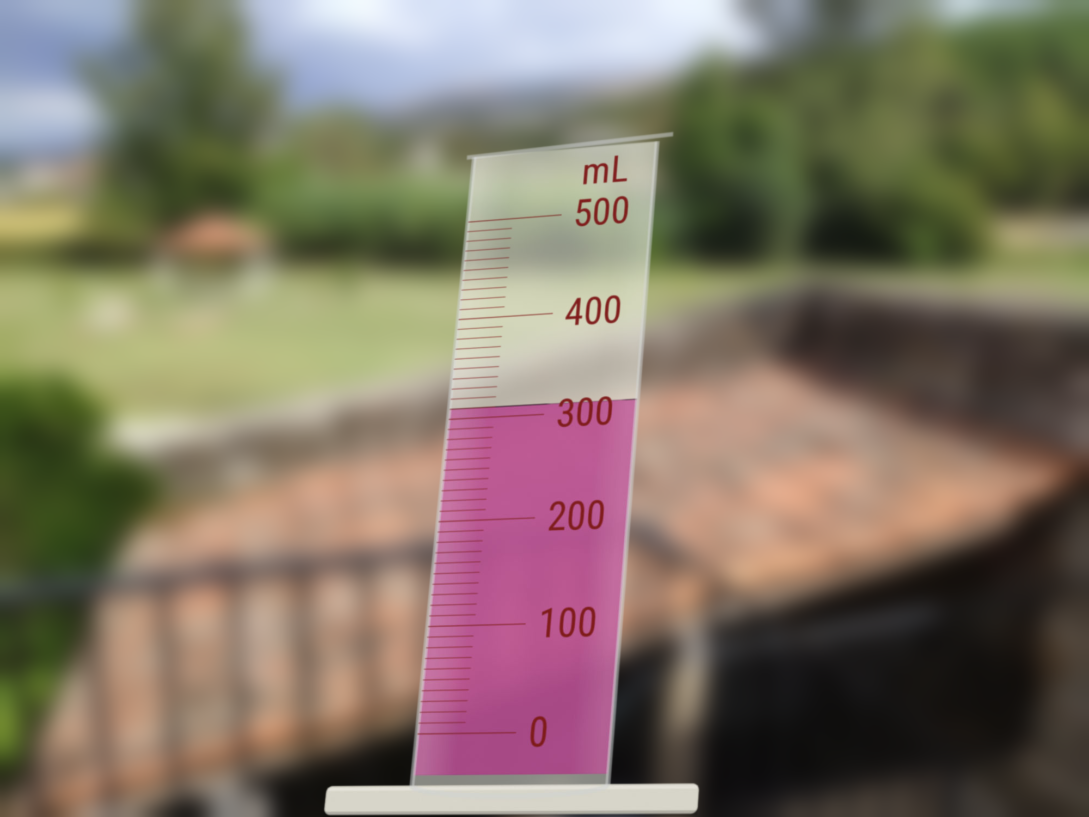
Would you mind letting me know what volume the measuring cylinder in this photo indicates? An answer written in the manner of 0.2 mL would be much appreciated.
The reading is 310 mL
